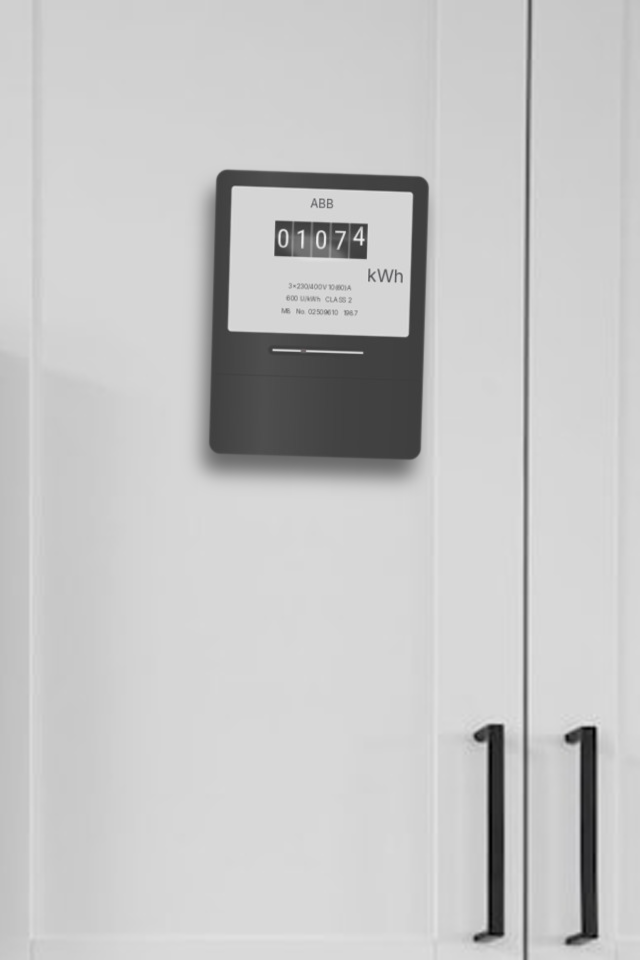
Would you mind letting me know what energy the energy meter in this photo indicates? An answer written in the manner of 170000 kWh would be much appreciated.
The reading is 1074 kWh
